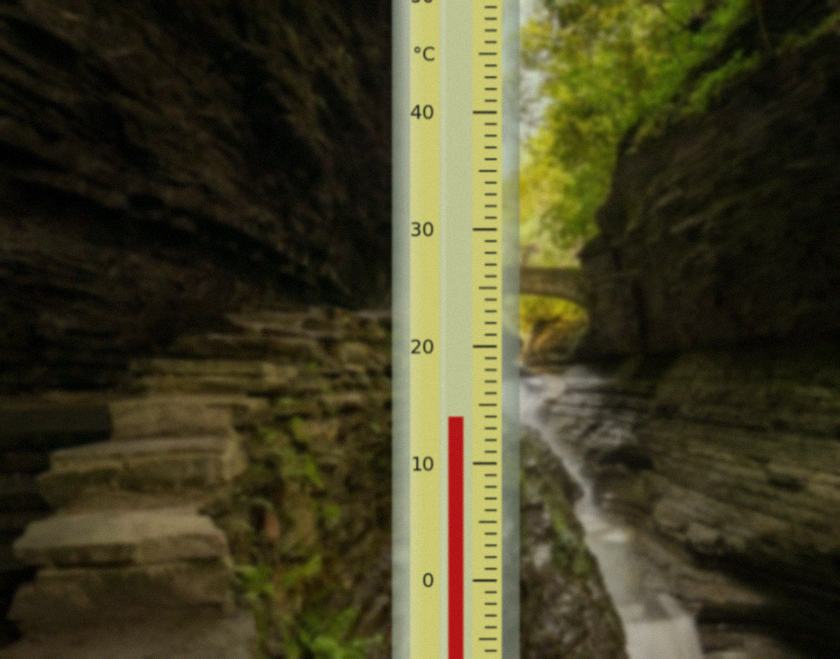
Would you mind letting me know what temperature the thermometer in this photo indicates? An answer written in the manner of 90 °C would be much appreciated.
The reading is 14 °C
